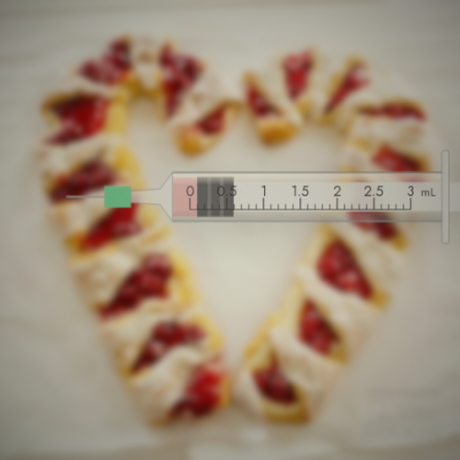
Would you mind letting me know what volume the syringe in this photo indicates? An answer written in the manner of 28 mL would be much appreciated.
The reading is 0.1 mL
